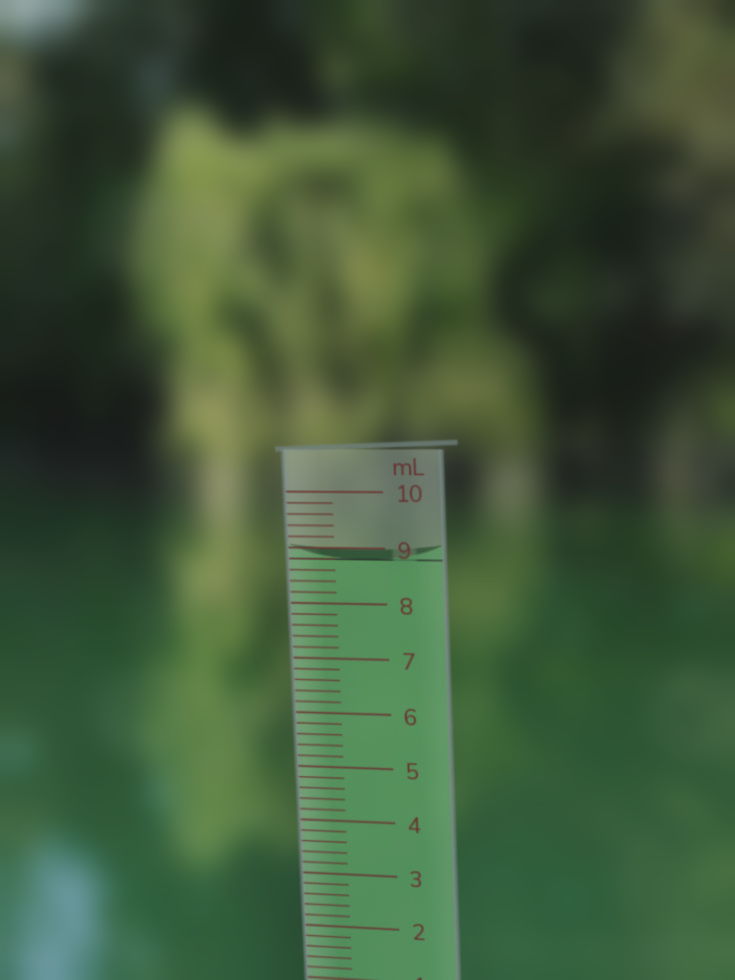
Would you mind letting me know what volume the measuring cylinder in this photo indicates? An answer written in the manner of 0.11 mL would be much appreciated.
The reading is 8.8 mL
